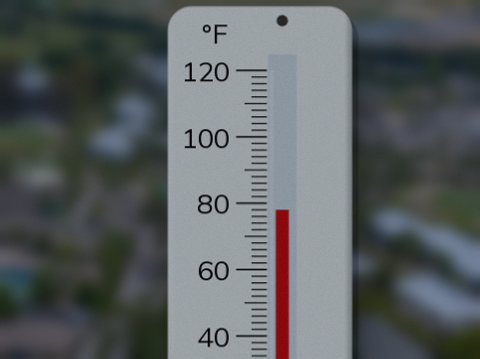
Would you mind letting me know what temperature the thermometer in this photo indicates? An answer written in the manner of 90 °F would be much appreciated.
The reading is 78 °F
